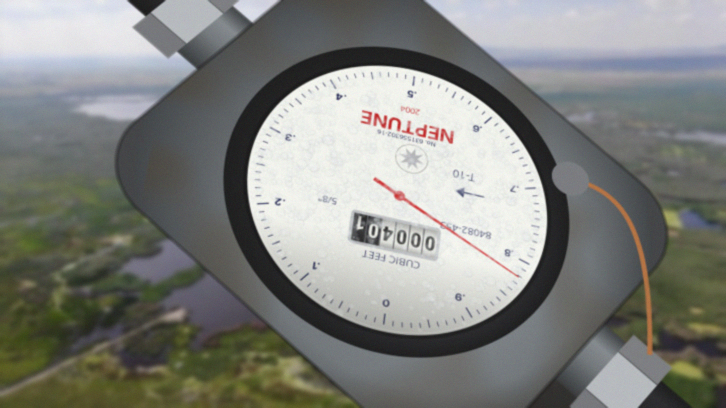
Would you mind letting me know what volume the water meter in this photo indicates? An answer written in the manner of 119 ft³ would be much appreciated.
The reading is 400.82 ft³
